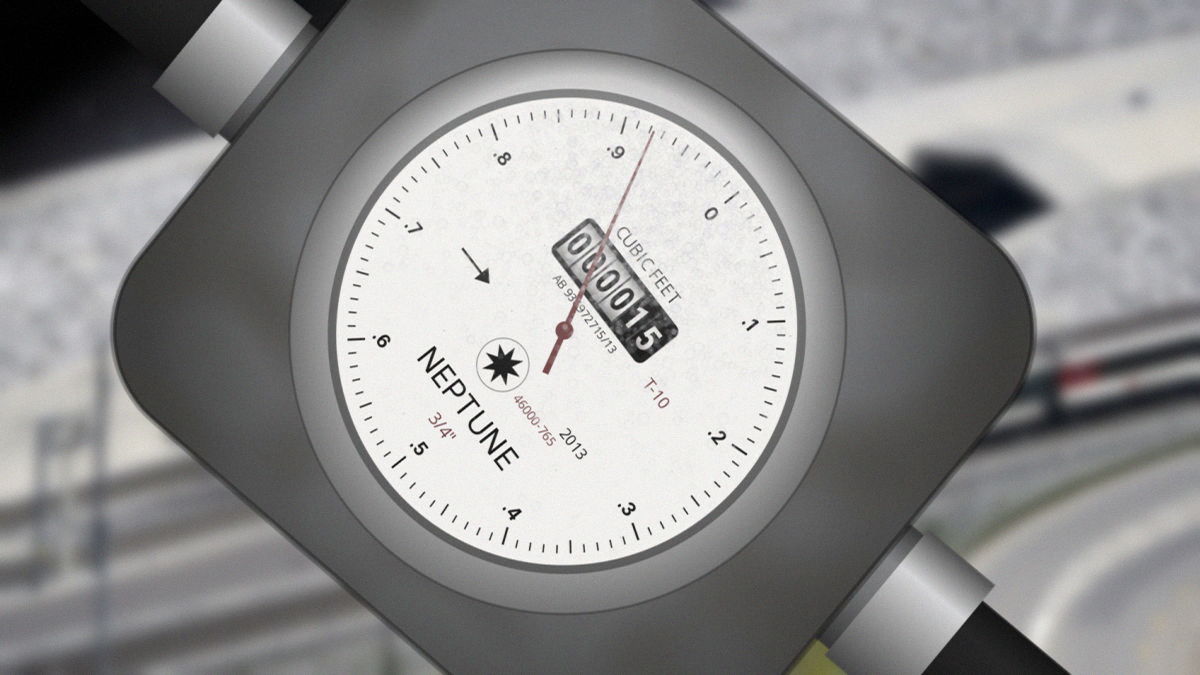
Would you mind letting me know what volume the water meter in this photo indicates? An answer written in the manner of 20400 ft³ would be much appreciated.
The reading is 14.92 ft³
